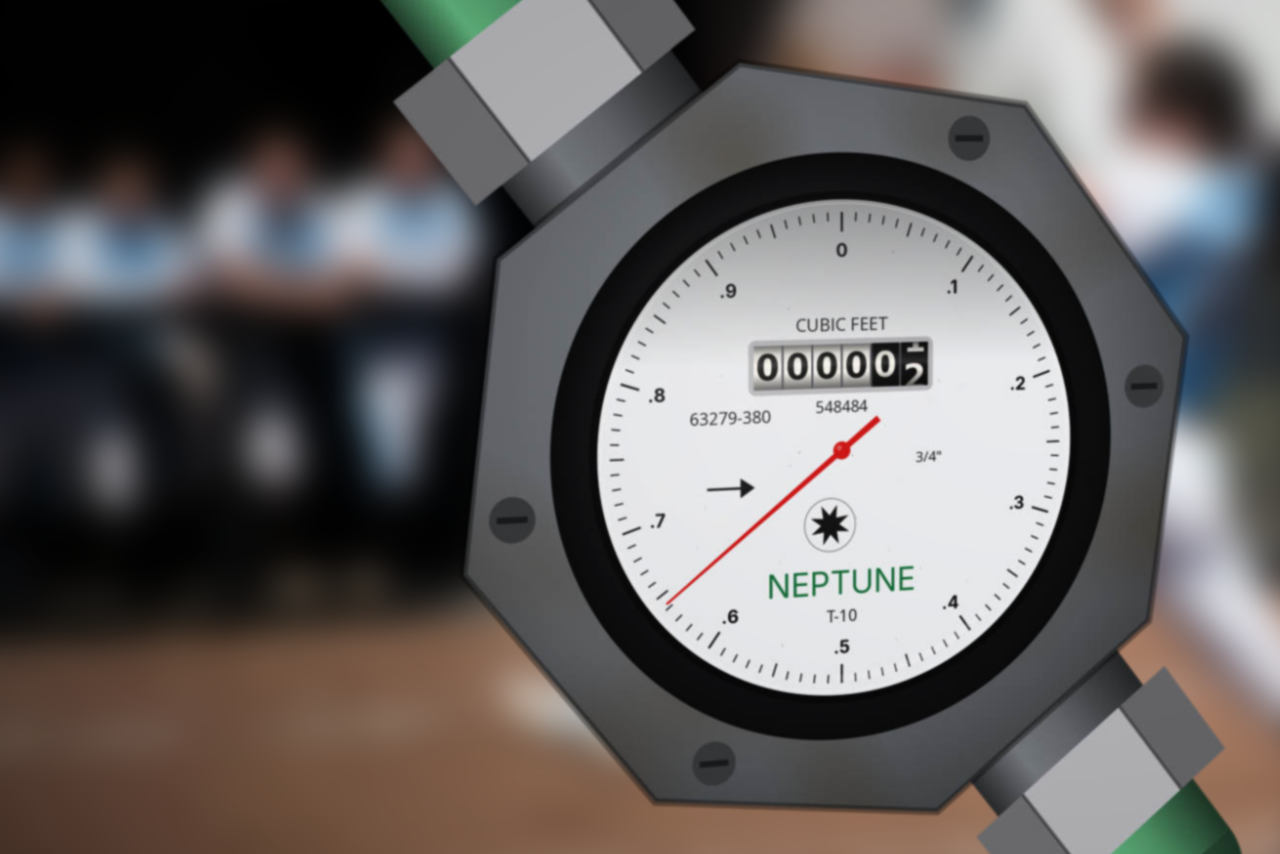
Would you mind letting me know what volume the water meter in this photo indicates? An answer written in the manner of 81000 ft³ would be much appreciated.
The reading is 1.64 ft³
